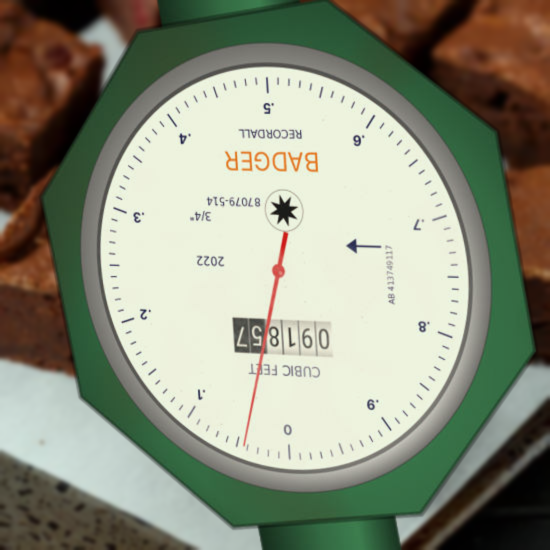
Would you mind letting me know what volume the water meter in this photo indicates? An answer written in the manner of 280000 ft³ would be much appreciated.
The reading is 91857.04 ft³
